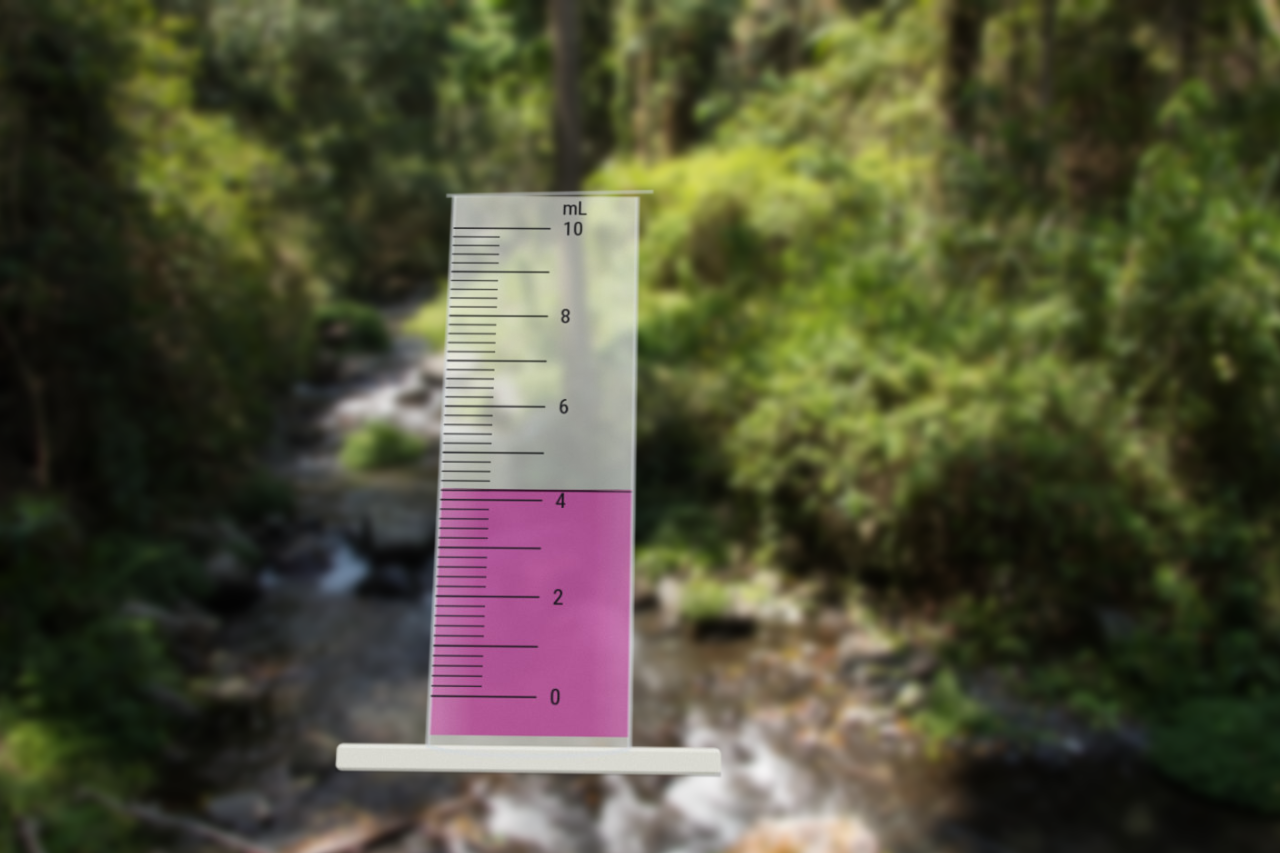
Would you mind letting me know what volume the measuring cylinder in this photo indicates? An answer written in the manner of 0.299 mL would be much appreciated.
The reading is 4.2 mL
